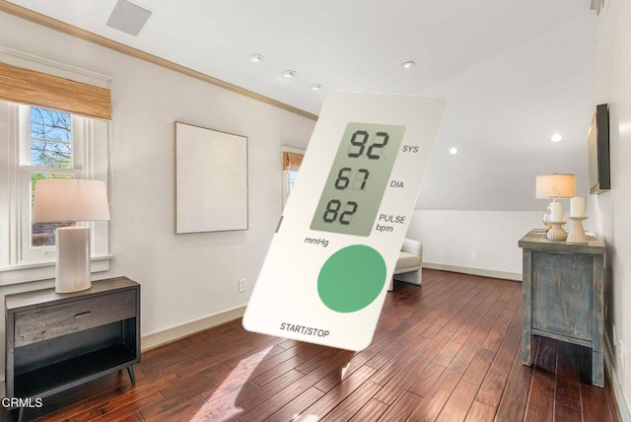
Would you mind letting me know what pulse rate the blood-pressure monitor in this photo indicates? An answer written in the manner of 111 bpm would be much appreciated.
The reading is 82 bpm
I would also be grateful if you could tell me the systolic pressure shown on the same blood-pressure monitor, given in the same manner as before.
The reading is 92 mmHg
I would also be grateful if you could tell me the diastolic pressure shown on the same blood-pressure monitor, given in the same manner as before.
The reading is 67 mmHg
